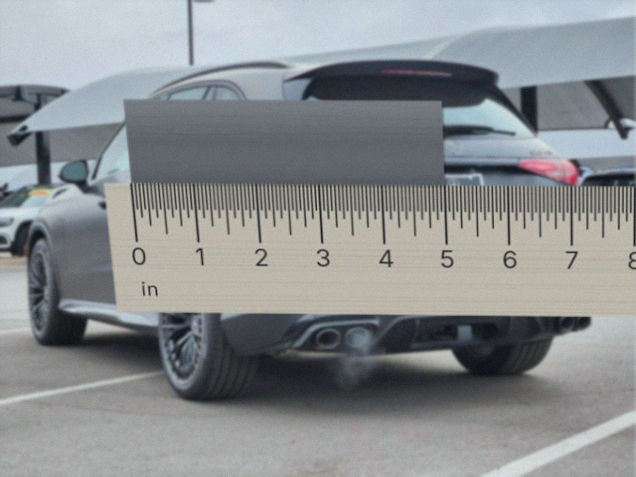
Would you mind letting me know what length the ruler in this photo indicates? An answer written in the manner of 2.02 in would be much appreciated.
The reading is 5 in
